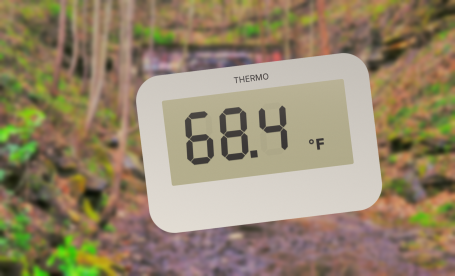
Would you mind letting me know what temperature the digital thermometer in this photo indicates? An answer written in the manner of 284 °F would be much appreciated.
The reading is 68.4 °F
